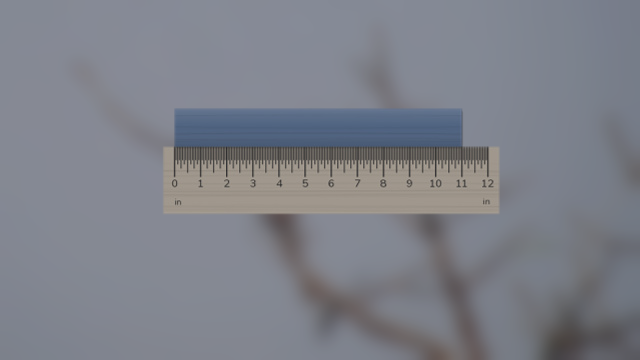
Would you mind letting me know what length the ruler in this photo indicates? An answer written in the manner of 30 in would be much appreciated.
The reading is 11 in
